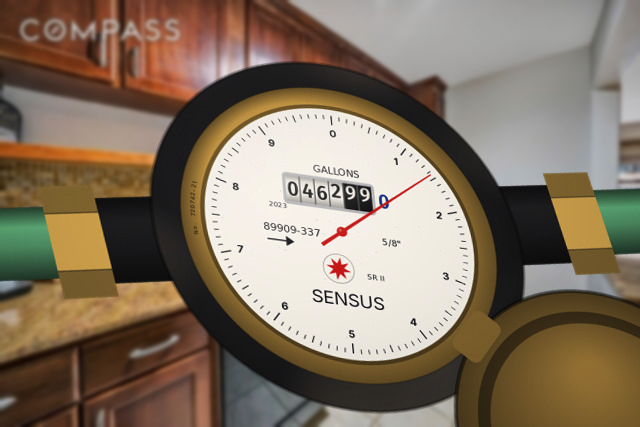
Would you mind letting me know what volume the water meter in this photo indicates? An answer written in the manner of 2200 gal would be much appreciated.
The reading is 462991.4 gal
